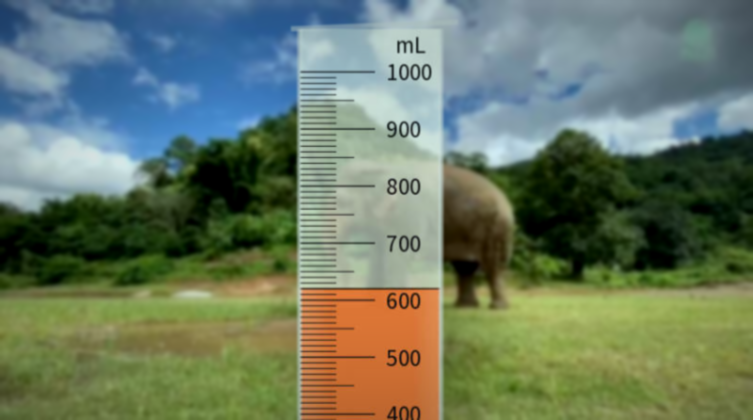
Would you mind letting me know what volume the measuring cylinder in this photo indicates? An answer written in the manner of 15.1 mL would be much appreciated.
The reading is 620 mL
